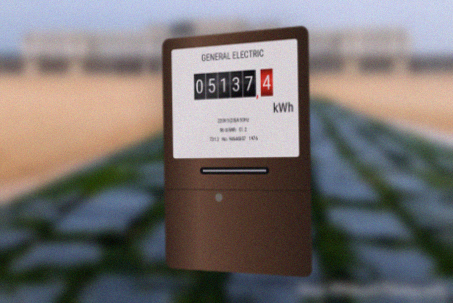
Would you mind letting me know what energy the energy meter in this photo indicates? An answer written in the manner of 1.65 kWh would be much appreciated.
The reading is 5137.4 kWh
